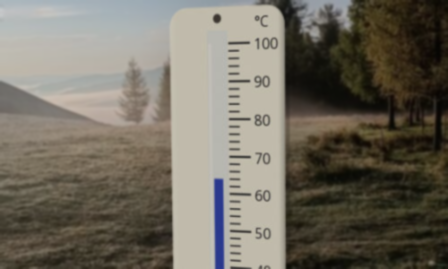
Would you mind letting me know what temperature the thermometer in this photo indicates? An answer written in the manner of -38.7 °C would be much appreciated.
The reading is 64 °C
